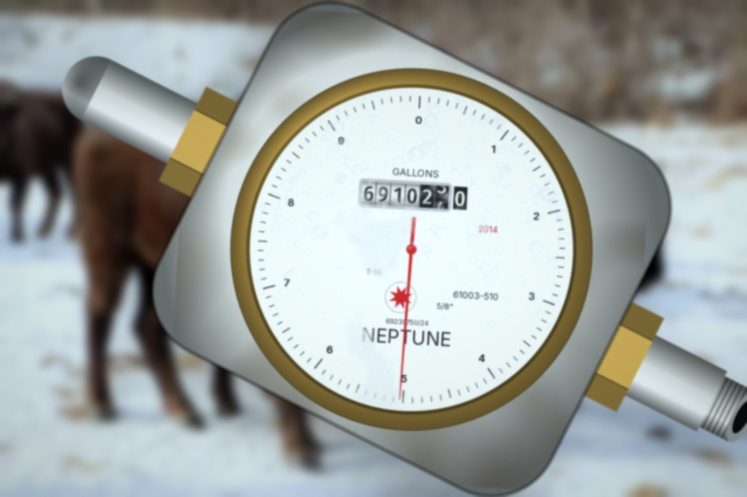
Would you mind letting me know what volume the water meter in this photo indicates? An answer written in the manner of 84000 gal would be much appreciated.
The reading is 6910235.0 gal
